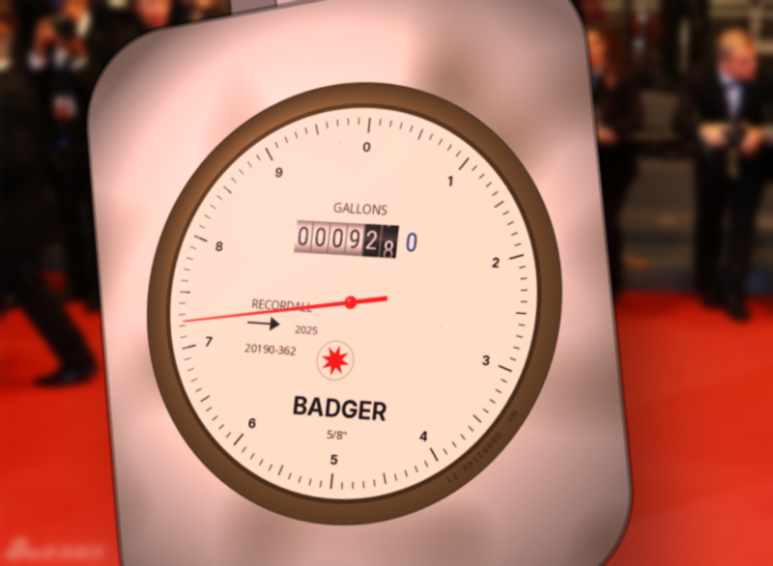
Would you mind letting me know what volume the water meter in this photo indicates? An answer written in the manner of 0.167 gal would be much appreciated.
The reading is 9277.2 gal
